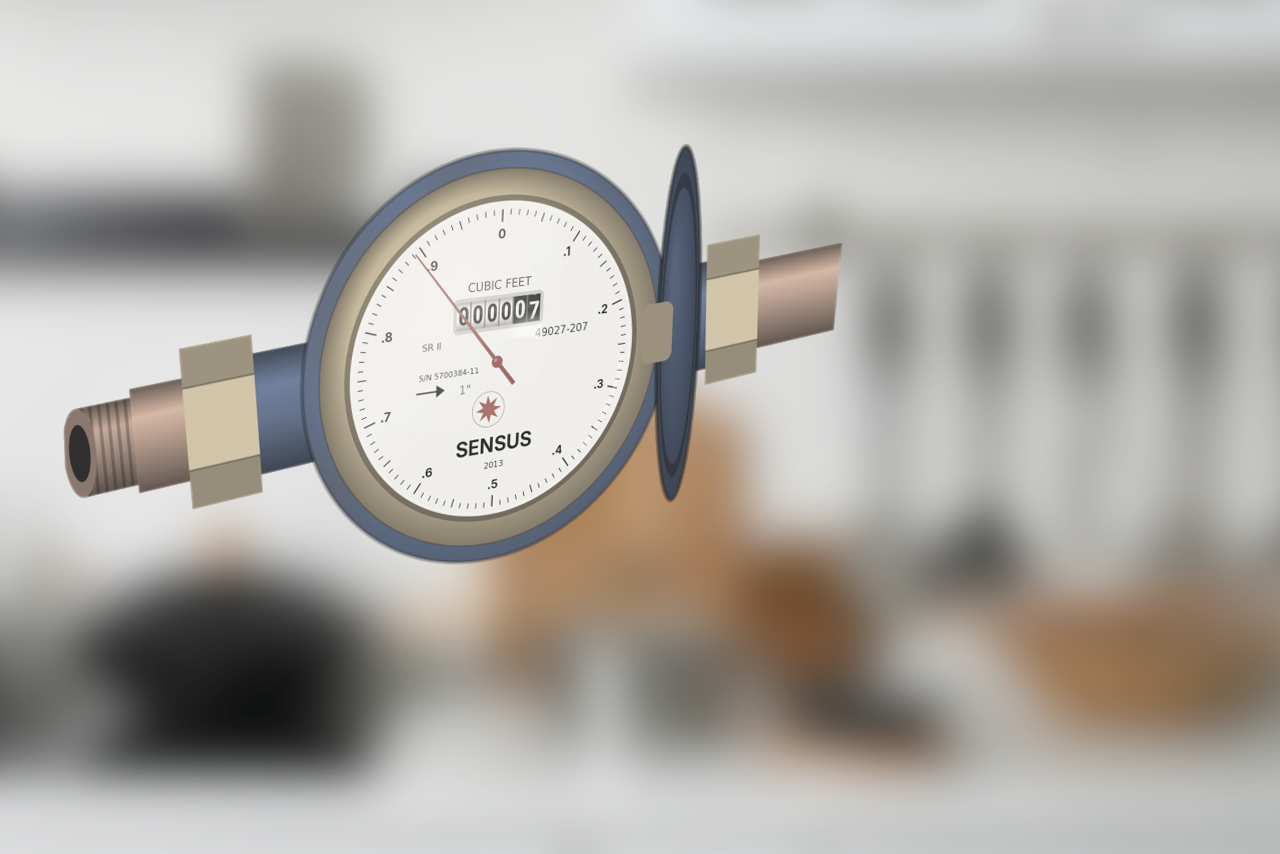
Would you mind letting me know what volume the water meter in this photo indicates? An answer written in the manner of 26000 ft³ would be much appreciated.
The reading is 6.89 ft³
